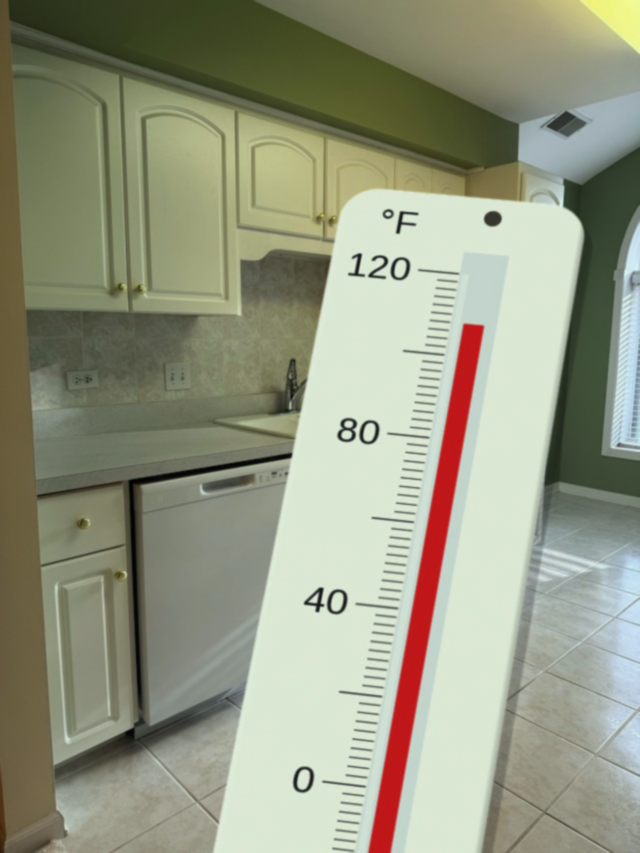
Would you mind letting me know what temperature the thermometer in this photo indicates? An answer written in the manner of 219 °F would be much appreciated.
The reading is 108 °F
